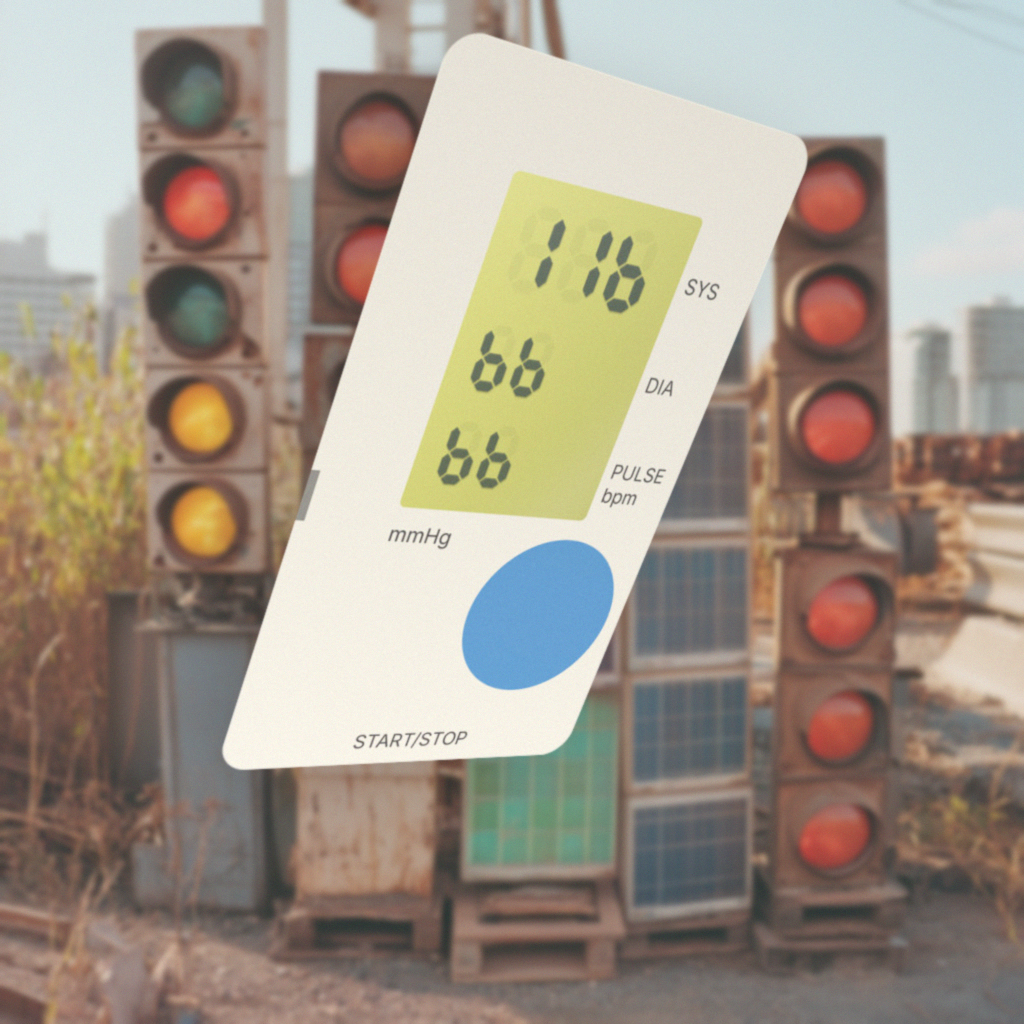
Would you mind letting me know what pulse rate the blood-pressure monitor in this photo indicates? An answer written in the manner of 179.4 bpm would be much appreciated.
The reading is 66 bpm
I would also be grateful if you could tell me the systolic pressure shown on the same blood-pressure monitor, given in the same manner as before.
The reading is 116 mmHg
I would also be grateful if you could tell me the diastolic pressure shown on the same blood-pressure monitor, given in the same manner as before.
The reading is 66 mmHg
